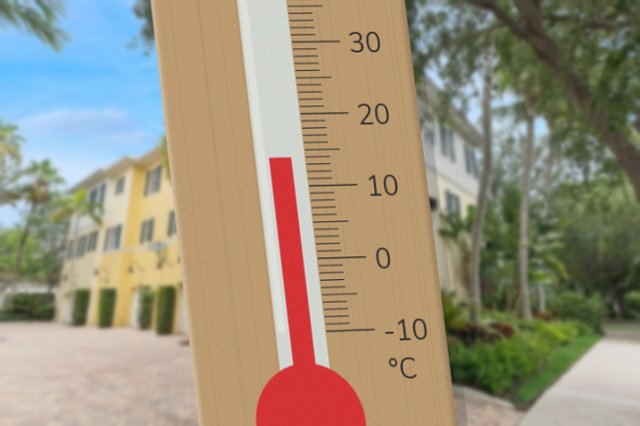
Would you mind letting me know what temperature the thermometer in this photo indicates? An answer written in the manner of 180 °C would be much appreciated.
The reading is 14 °C
